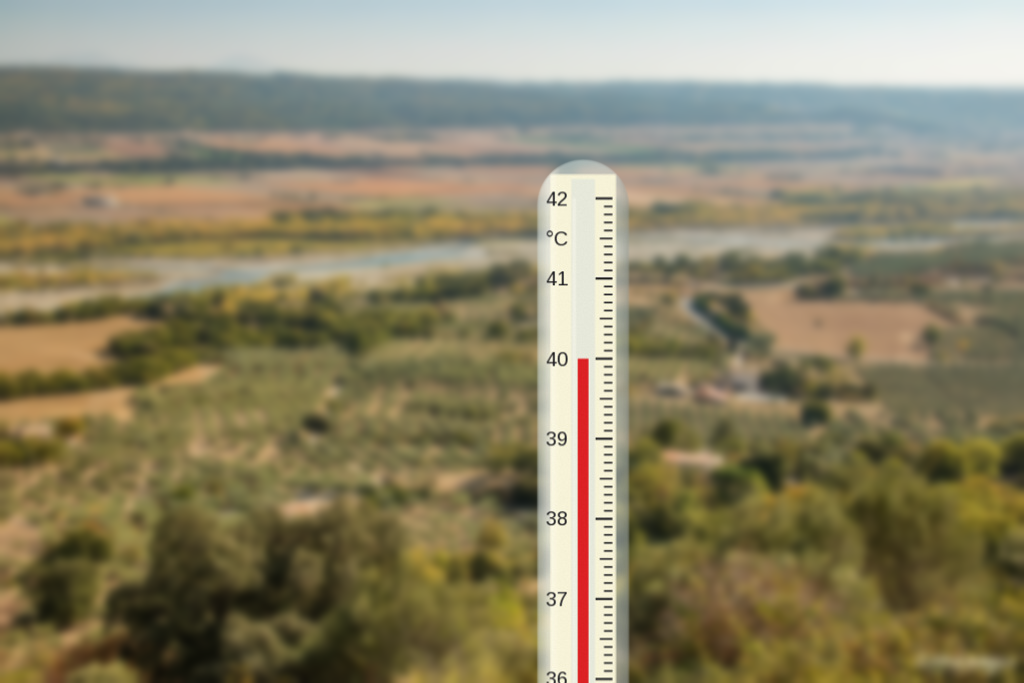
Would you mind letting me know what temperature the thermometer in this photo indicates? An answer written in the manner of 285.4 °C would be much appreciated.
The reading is 40 °C
